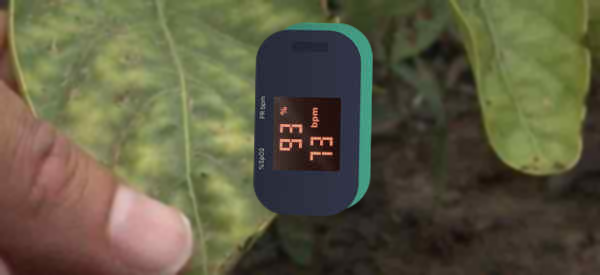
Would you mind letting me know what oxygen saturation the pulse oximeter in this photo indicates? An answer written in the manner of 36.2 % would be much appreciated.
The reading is 93 %
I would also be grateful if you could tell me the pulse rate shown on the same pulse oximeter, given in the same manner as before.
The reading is 73 bpm
